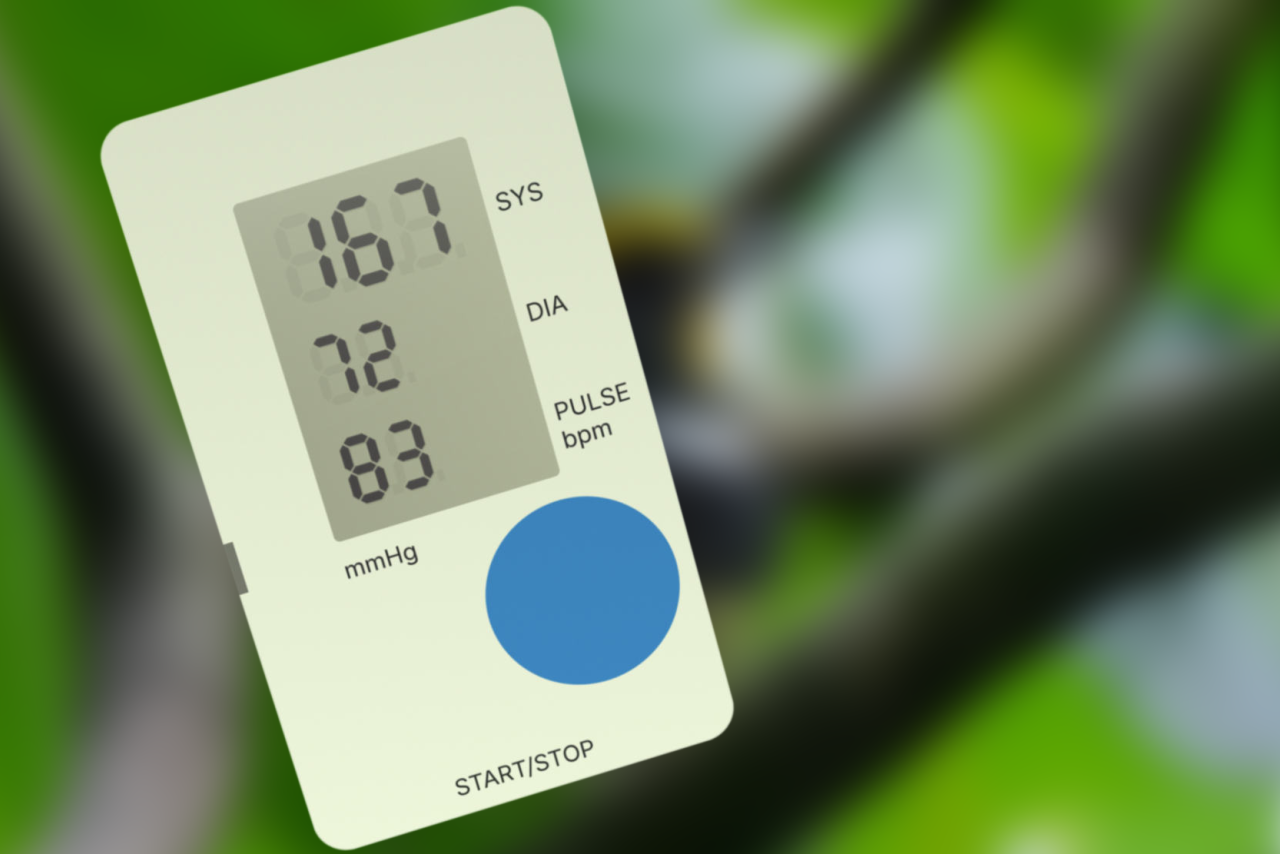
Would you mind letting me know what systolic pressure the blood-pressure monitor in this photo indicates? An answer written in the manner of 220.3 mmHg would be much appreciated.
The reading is 167 mmHg
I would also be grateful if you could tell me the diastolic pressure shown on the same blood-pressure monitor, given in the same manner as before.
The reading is 72 mmHg
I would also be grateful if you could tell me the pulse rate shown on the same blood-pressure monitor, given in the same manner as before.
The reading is 83 bpm
